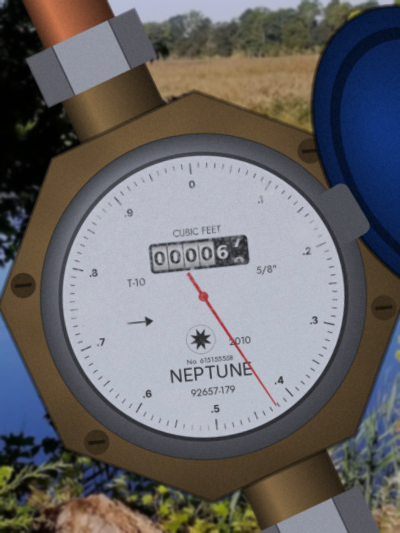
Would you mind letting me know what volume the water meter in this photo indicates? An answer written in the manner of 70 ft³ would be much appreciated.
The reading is 67.42 ft³
